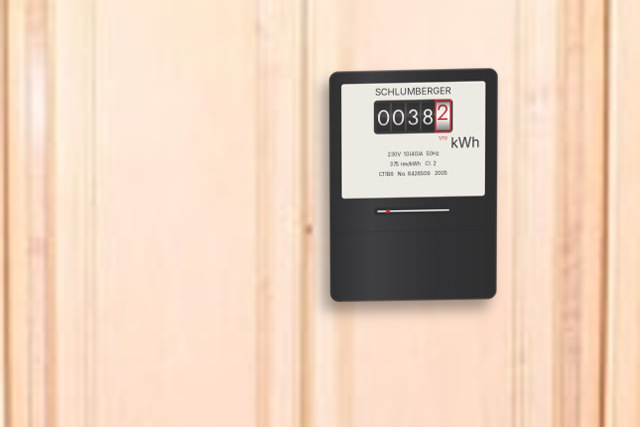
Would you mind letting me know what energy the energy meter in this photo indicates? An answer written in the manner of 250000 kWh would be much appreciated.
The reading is 38.2 kWh
